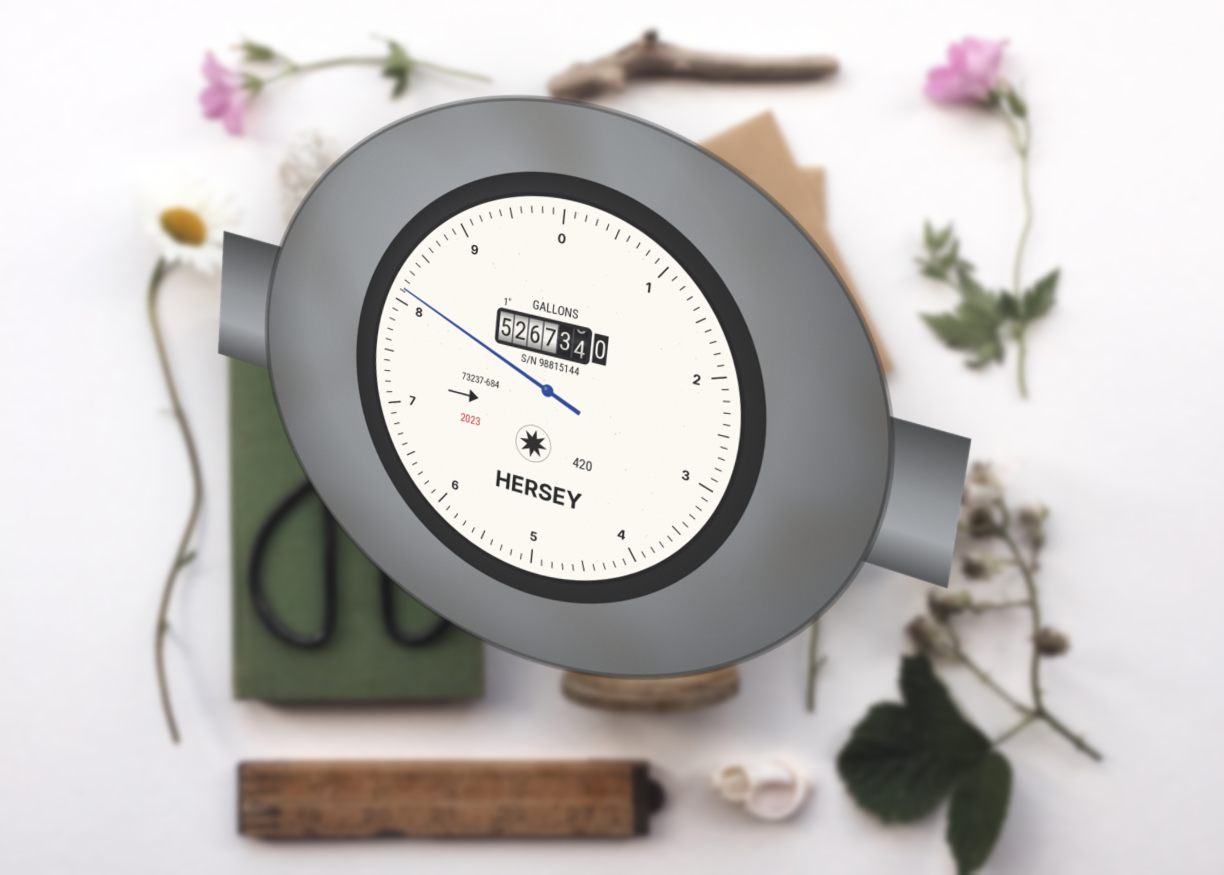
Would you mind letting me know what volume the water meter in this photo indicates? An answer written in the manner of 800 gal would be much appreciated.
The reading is 5267338.1 gal
